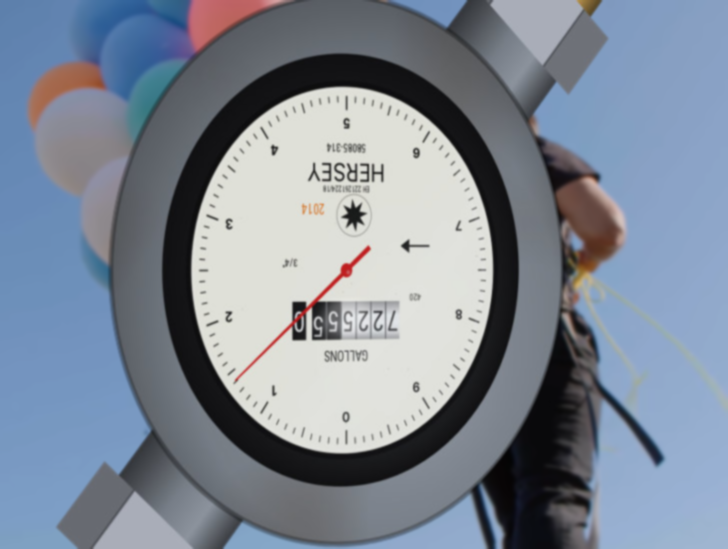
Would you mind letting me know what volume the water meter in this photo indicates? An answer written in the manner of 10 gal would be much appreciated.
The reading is 7225551.4 gal
